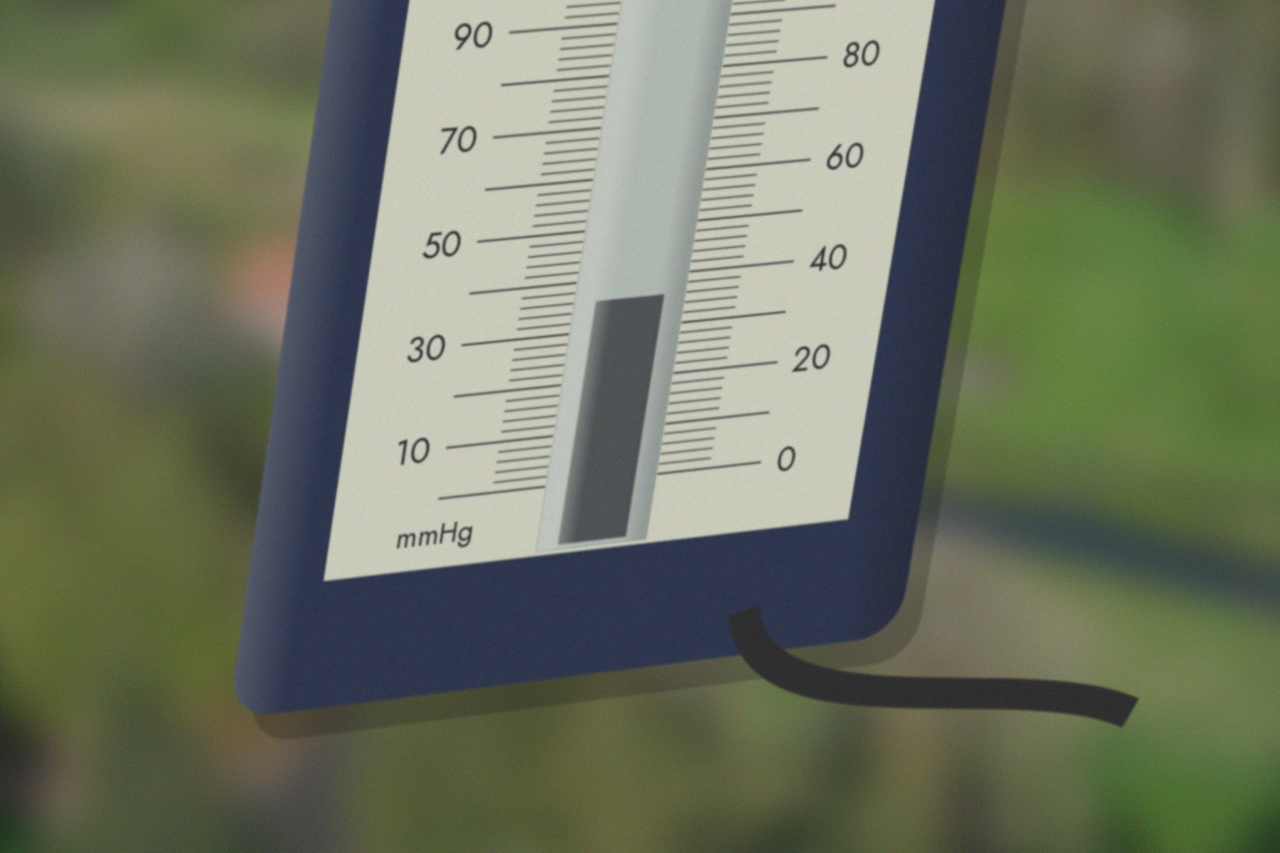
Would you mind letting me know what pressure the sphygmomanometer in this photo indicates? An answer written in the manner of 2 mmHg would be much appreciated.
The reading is 36 mmHg
